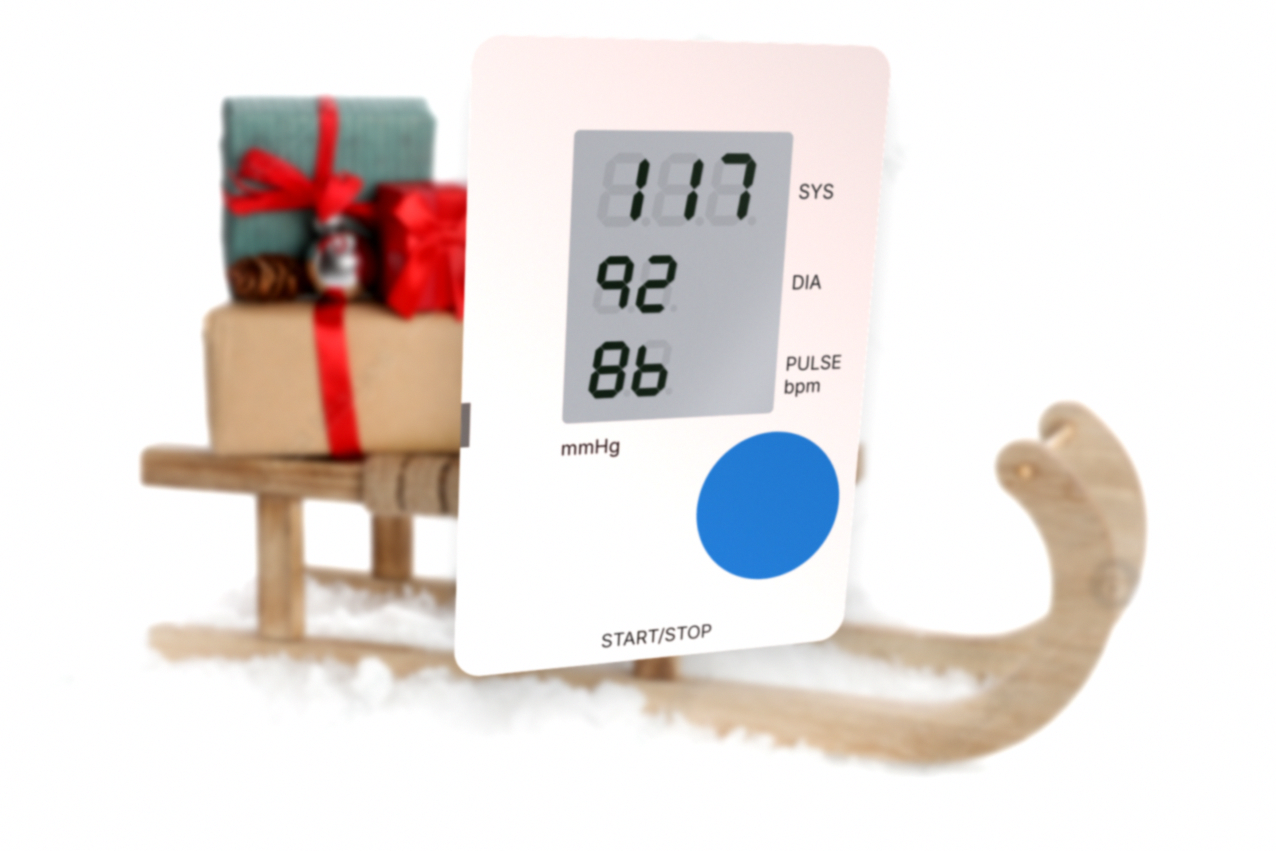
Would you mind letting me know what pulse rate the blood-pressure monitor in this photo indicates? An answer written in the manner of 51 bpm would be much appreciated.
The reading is 86 bpm
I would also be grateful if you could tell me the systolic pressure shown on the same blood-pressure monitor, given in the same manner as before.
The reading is 117 mmHg
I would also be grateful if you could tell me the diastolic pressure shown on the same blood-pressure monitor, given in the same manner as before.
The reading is 92 mmHg
